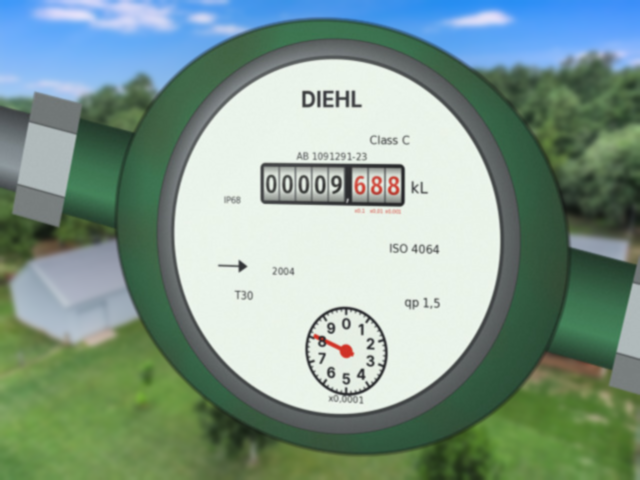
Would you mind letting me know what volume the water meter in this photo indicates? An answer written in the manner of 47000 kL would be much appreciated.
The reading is 9.6888 kL
